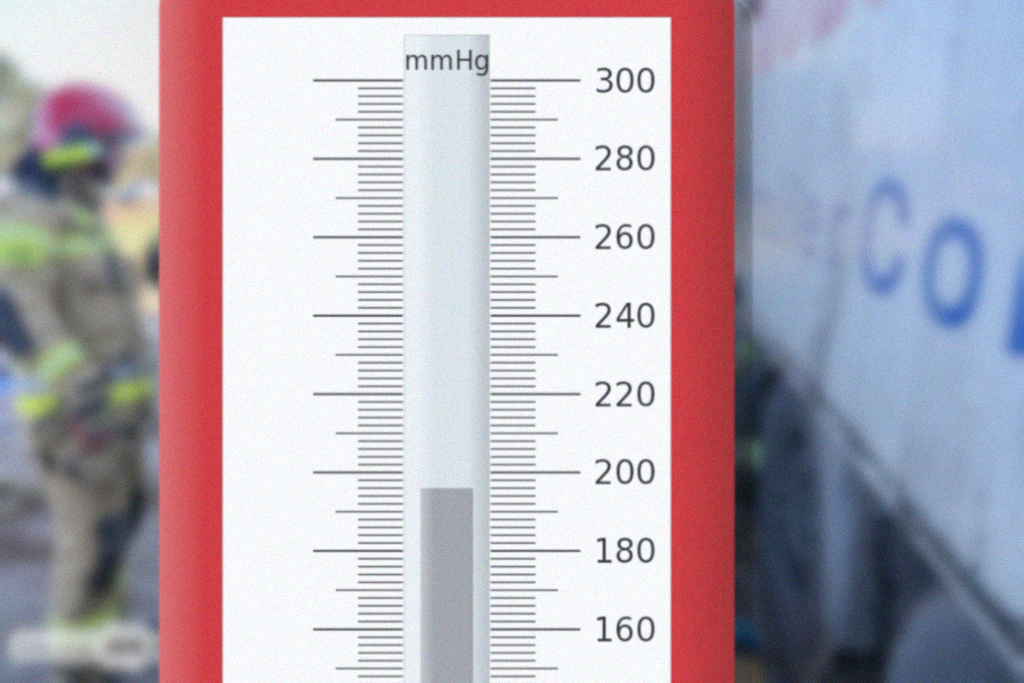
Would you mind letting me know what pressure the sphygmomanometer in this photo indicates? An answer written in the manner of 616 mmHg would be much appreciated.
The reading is 196 mmHg
